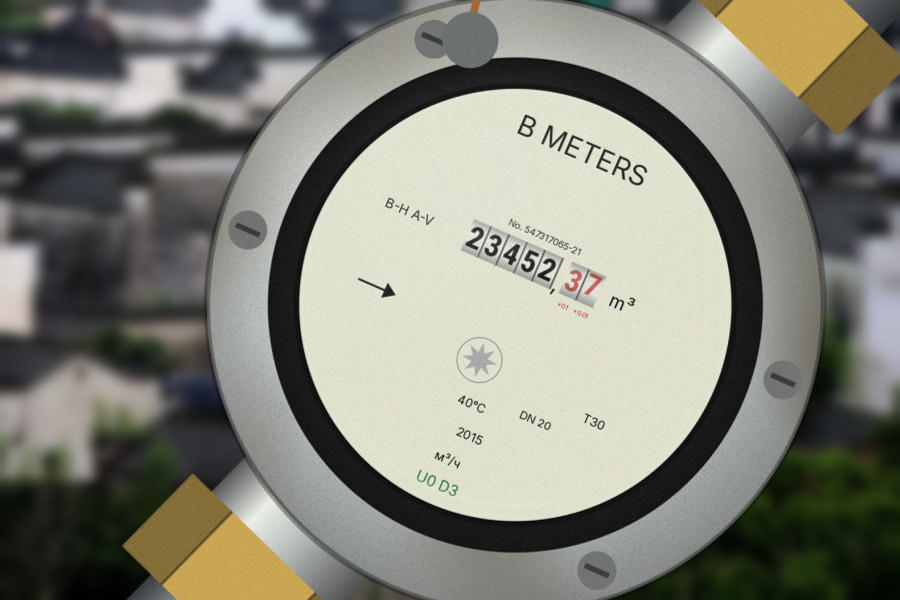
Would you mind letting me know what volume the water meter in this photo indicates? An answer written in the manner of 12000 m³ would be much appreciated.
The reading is 23452.37 m³
